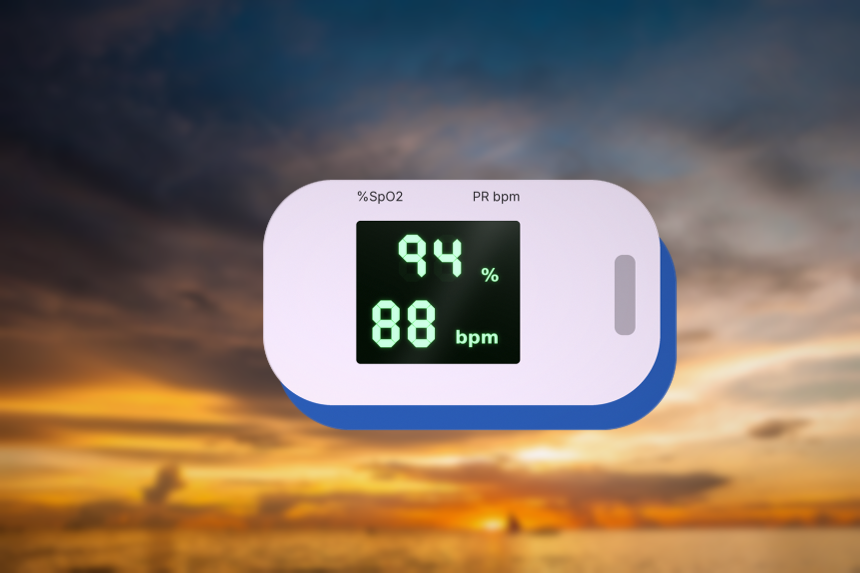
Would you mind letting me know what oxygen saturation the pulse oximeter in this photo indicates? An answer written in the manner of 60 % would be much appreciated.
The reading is 94 %
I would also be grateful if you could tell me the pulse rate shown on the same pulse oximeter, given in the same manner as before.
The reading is 88 bpm
